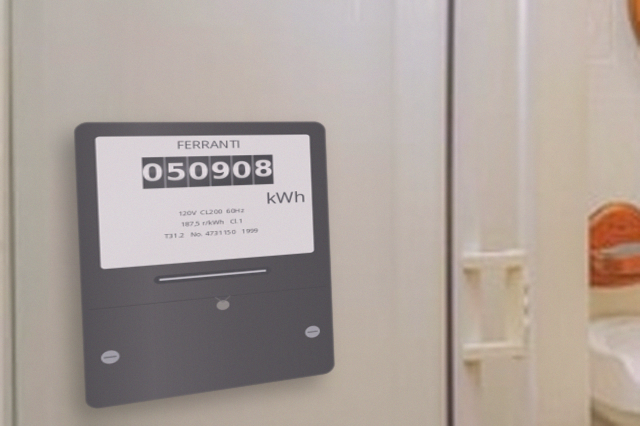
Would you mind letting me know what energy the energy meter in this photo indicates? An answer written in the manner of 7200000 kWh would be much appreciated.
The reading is 50908 kWh
